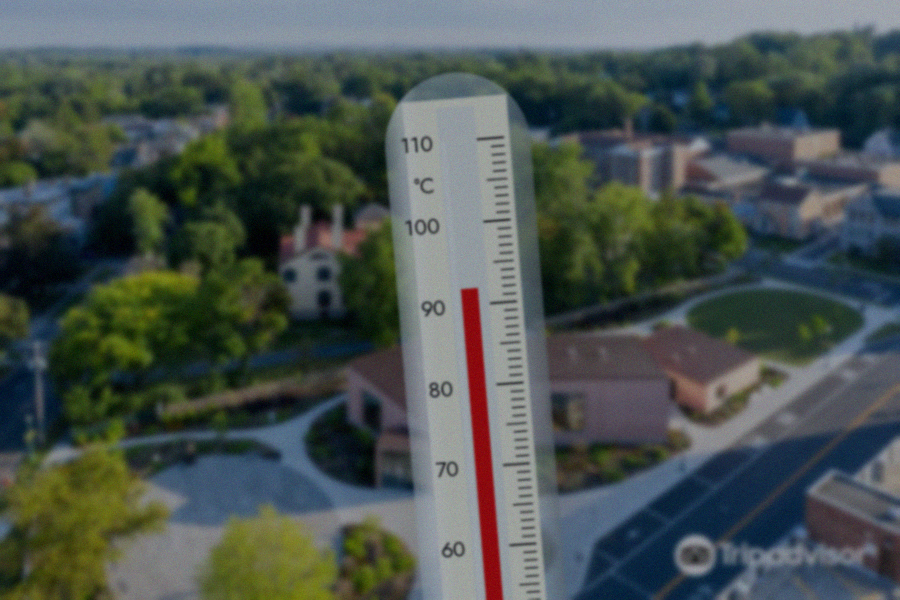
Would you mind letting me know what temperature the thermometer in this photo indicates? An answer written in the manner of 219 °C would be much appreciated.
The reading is 92 °C
